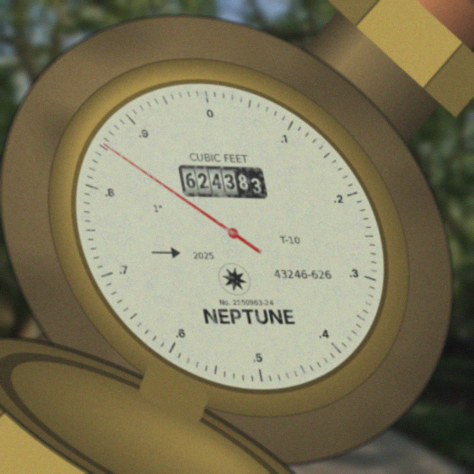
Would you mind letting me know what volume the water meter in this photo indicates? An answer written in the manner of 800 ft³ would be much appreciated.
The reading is 624382.85 ft³
